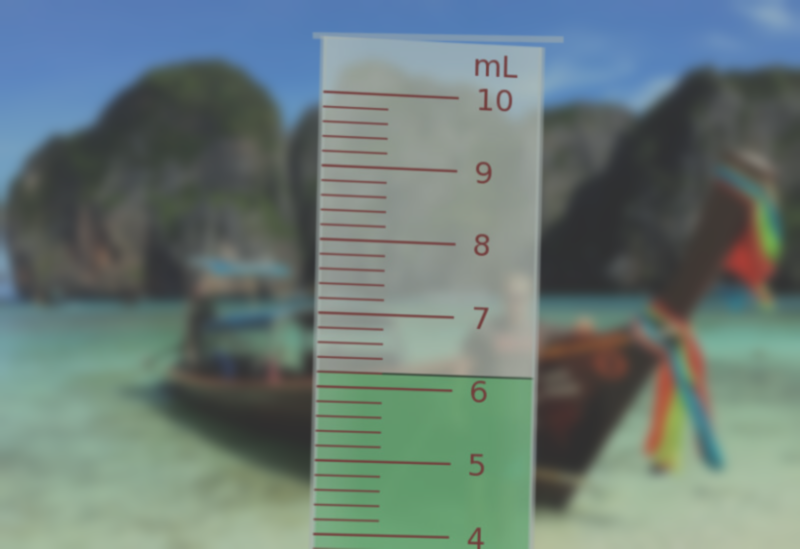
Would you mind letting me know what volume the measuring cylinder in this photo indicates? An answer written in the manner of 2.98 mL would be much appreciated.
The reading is 6.2 mL
